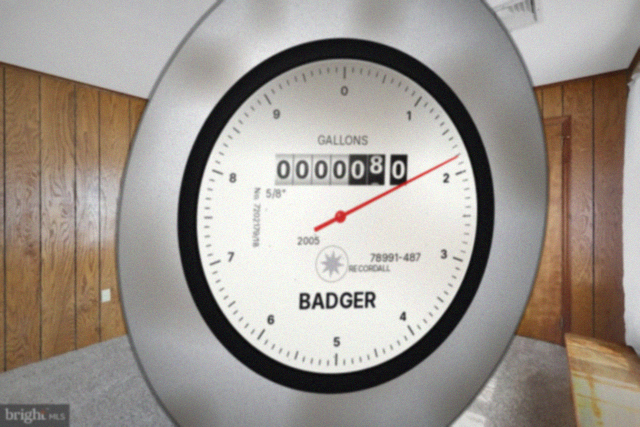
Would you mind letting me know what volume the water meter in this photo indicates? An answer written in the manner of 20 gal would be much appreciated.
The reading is 81.8 gal
